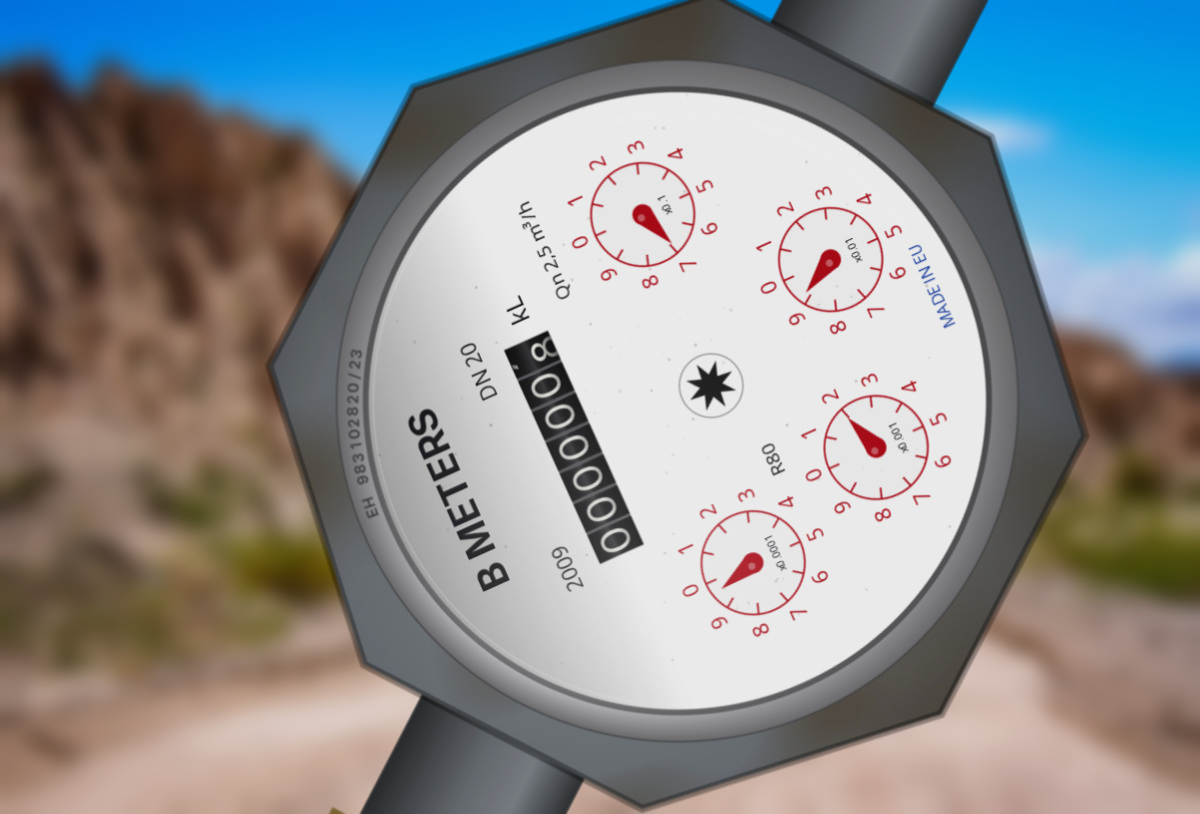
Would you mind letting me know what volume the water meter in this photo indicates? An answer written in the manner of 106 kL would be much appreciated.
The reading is 7.6919 kL
